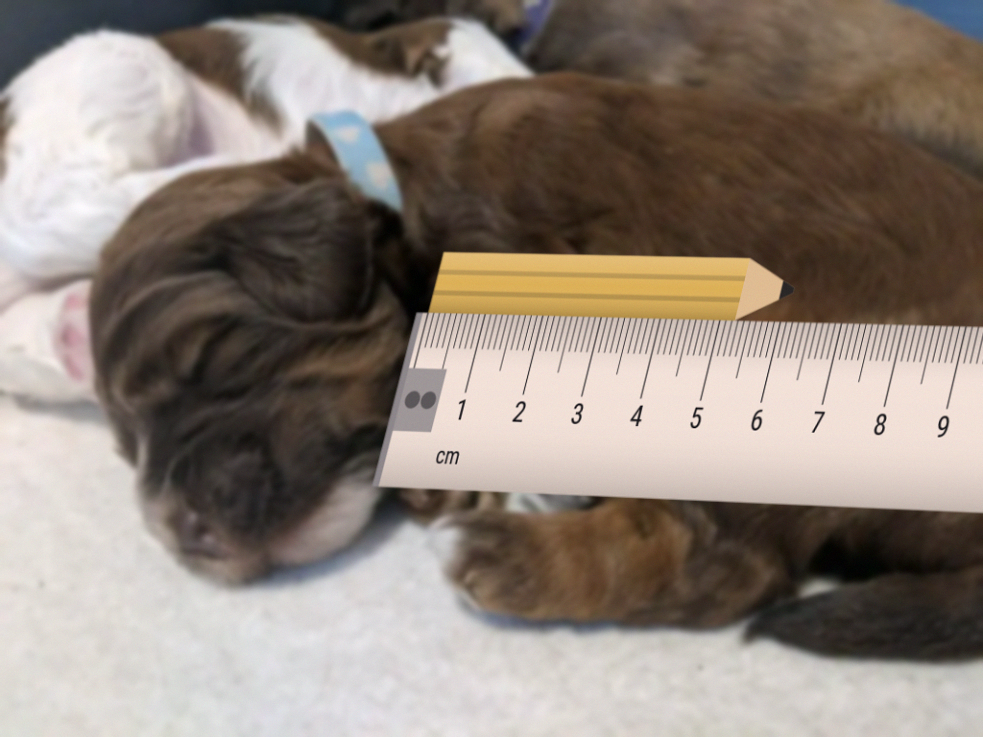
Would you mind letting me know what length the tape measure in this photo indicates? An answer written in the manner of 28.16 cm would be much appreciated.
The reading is 6.1 cm
